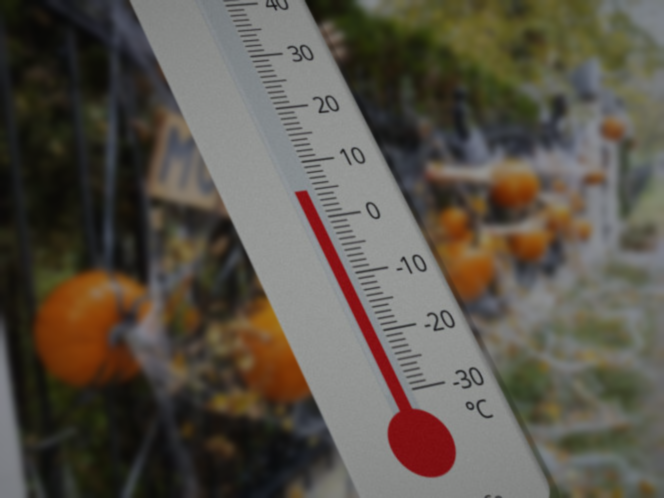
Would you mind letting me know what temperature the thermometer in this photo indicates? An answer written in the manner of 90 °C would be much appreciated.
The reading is 5 °C
